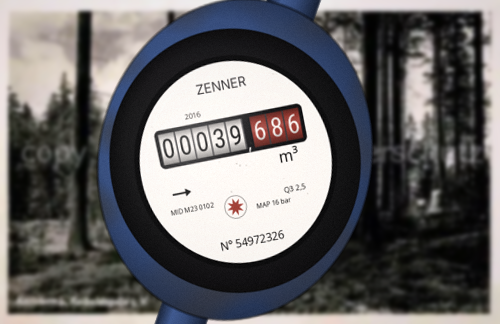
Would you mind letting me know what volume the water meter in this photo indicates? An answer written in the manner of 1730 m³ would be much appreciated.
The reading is 39.686 m³
